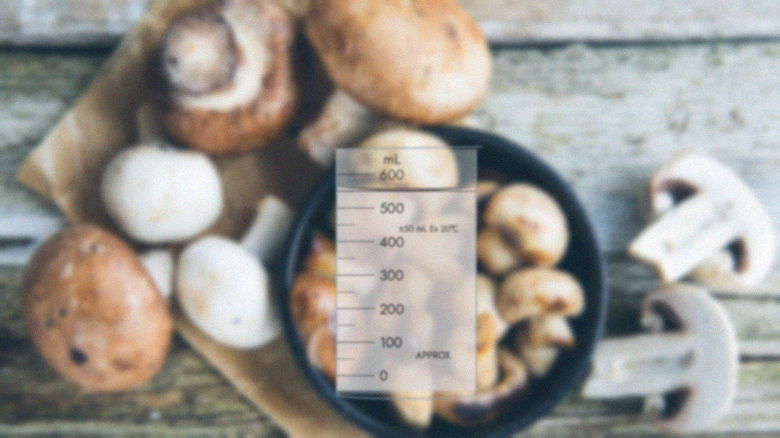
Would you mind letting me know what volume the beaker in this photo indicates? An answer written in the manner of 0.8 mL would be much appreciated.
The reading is 550 mL
